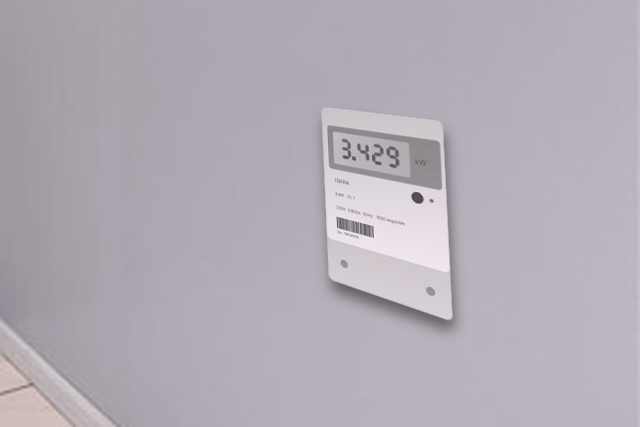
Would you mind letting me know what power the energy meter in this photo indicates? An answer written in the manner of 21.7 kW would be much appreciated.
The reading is 3.429 kW
